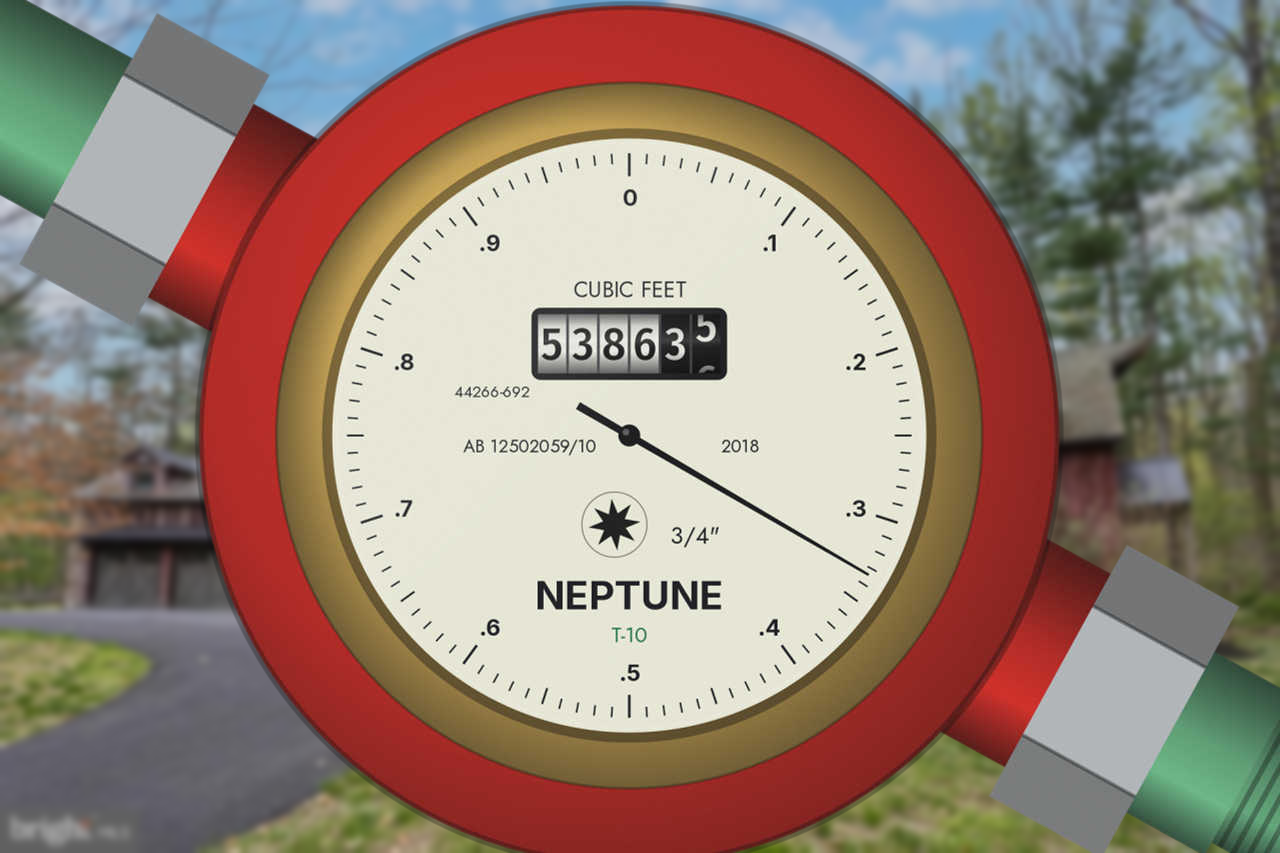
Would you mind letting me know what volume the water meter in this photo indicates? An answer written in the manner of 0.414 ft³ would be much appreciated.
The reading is 538635.33 ft³
